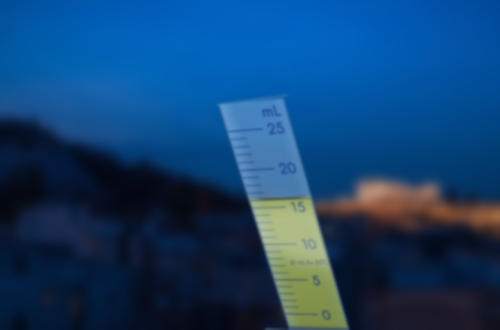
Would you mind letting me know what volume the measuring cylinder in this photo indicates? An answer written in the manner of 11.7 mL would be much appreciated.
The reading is 16 mL
